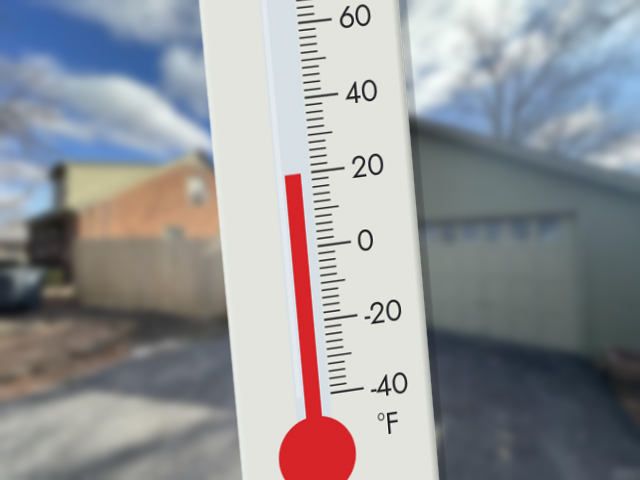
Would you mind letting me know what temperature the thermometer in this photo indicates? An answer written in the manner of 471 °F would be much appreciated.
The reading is 20 °F
